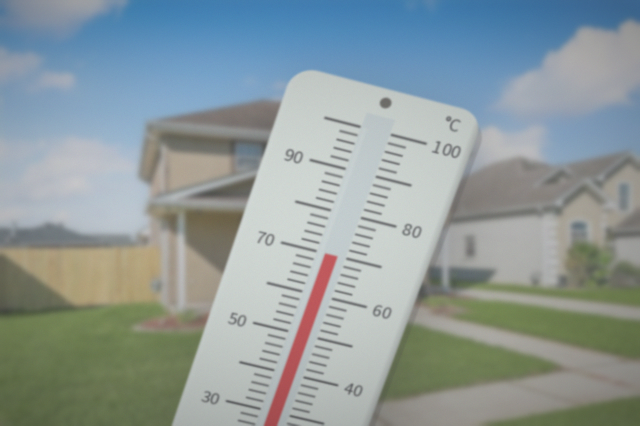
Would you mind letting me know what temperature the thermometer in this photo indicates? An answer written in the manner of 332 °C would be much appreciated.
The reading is 70 °C
